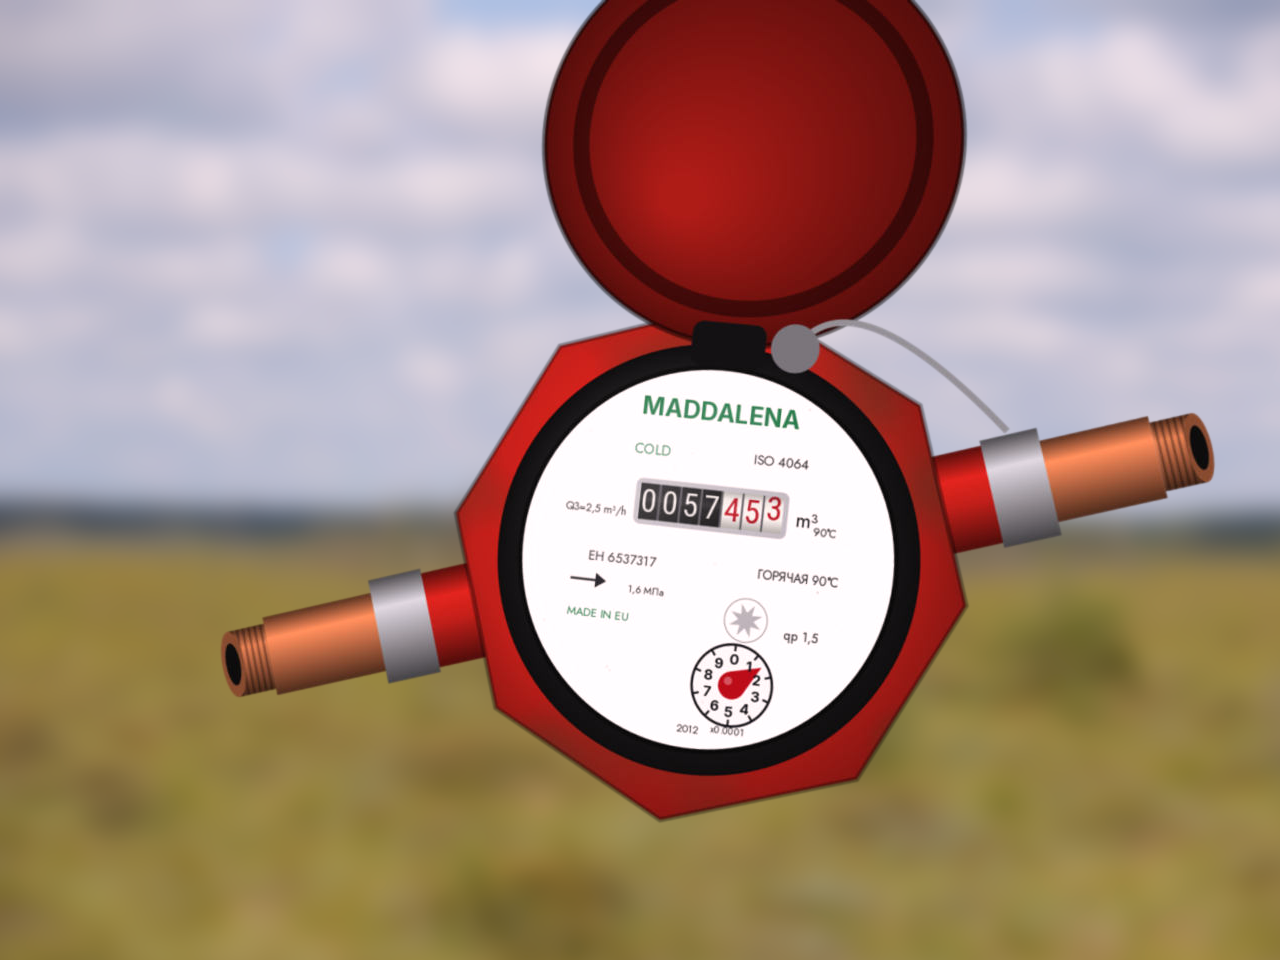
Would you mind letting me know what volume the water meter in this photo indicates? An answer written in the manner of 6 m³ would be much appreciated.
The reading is 57.4531 m³
